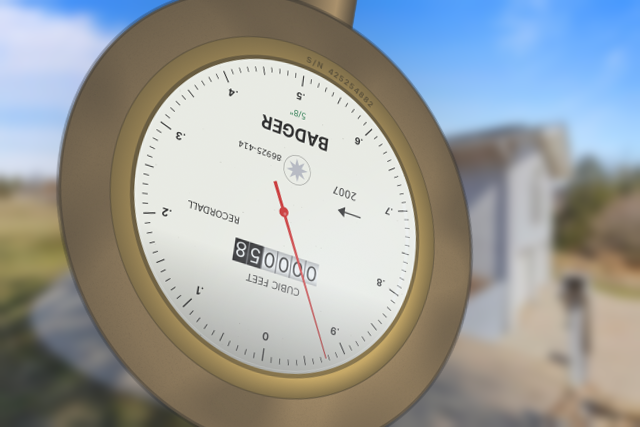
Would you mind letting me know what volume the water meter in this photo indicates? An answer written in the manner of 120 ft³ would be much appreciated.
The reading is 57.92 ft³
